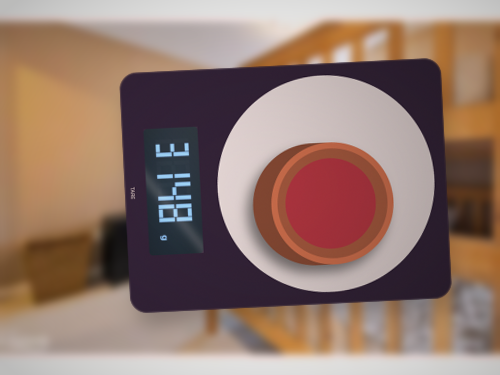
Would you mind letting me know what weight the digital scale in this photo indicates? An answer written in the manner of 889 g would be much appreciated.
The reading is 3148 g
